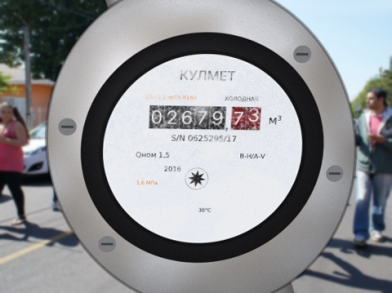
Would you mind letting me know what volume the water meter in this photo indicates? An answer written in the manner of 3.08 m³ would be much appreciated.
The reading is 2679.73 m³
